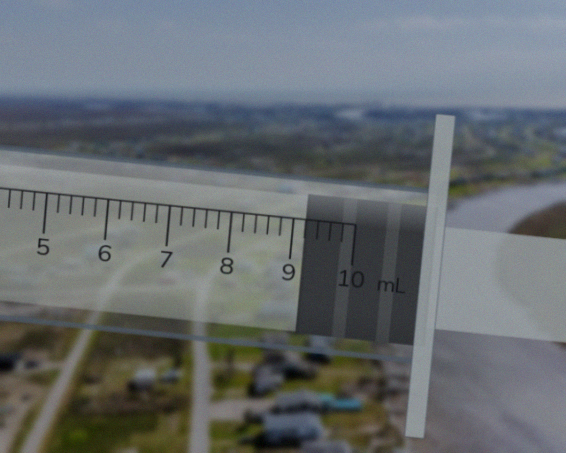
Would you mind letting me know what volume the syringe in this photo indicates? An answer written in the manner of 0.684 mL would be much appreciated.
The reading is 9.2 mL
